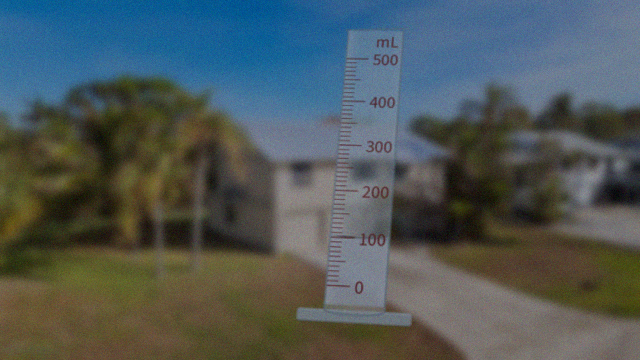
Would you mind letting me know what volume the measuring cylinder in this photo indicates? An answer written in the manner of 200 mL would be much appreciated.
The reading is 100 mL
